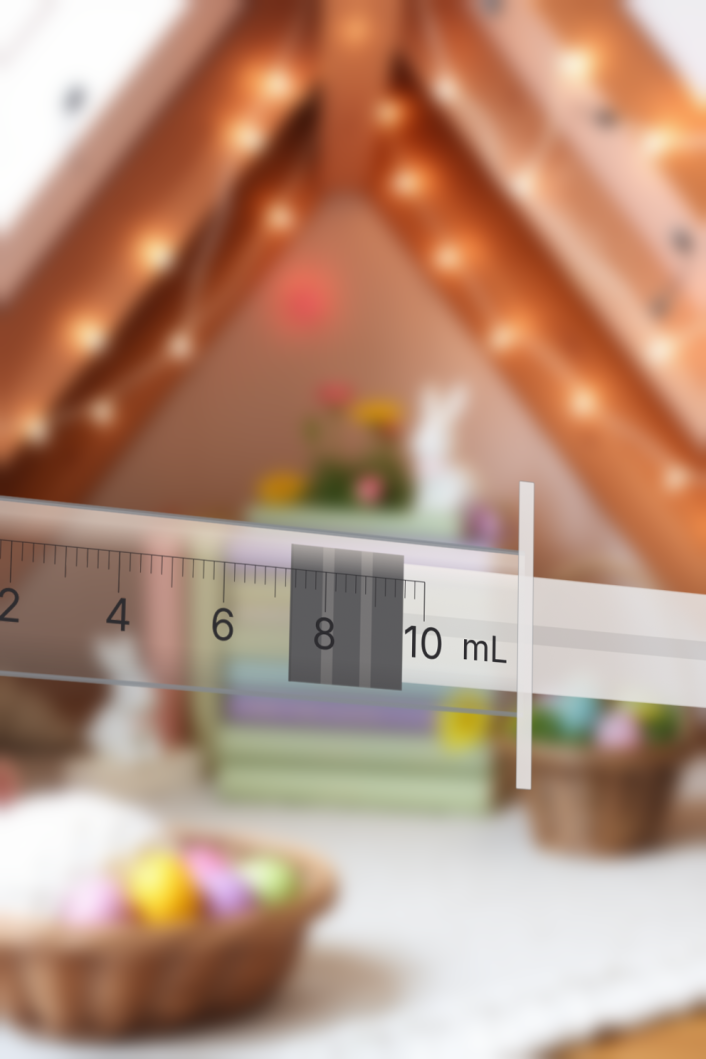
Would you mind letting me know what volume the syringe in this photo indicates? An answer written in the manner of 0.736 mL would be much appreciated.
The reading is 7.3 mL
